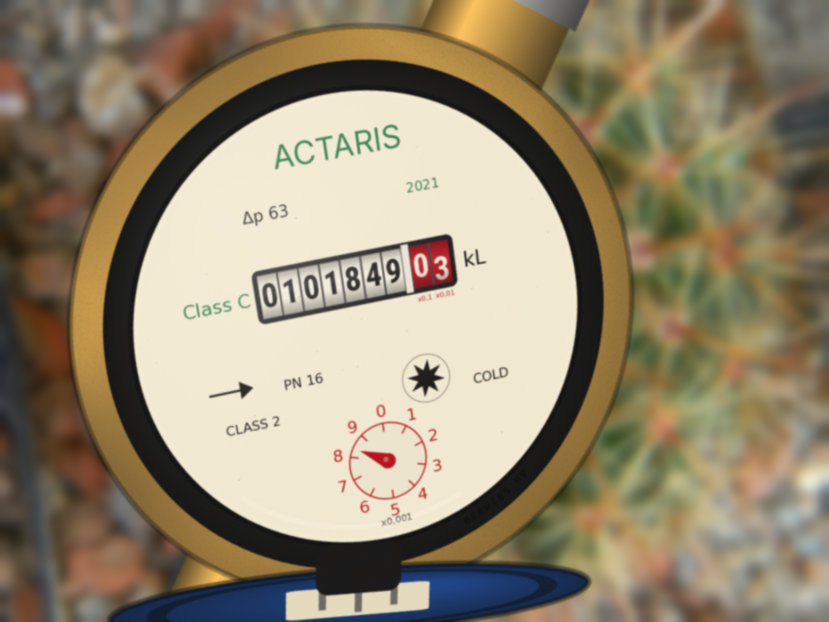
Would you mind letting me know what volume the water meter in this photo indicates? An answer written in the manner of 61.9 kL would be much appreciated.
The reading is 101849.028 kL
